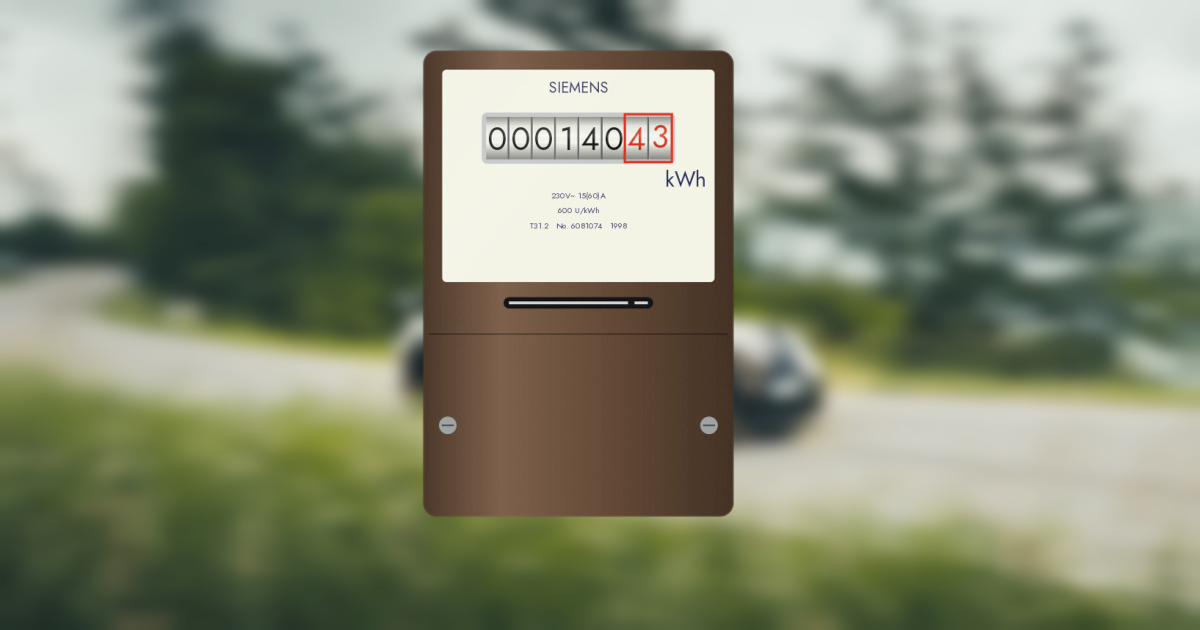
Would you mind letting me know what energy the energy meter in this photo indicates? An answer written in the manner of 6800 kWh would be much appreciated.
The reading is 140.43 kWh
